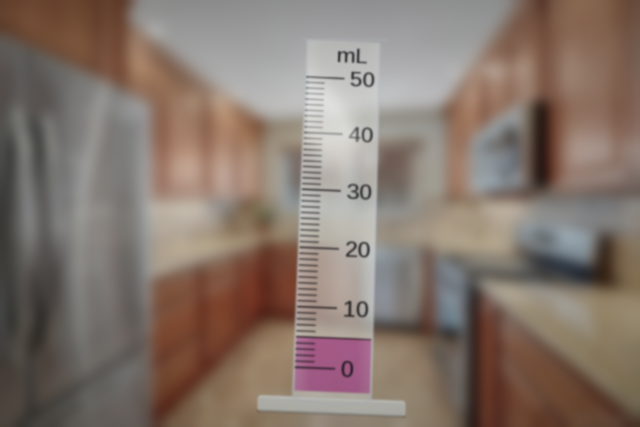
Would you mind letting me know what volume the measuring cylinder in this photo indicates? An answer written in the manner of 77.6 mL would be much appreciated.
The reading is 5 mL
